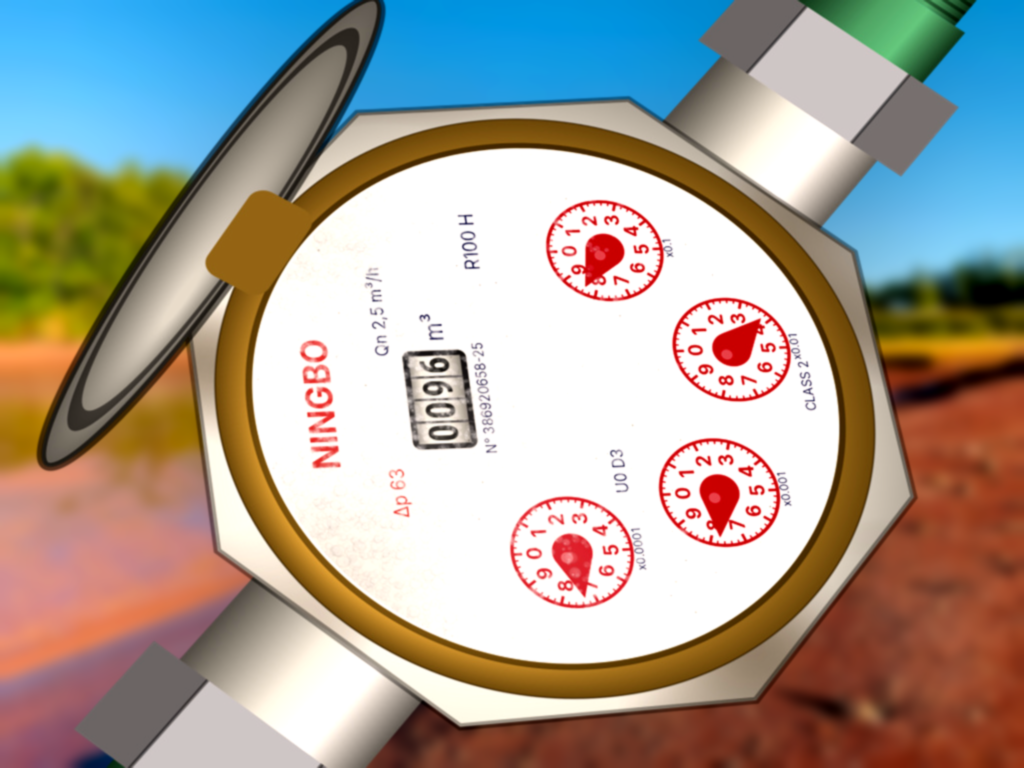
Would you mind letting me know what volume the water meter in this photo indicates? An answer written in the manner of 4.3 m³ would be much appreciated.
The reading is 96.8377 m³
